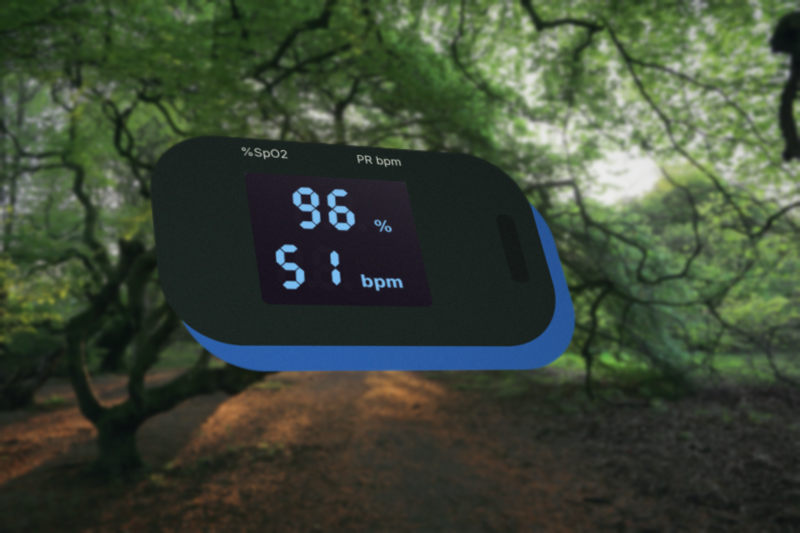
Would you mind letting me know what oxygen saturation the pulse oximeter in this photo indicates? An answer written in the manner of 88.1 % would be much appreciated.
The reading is 96 %
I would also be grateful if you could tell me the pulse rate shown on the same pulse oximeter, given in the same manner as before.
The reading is 51 bpm
